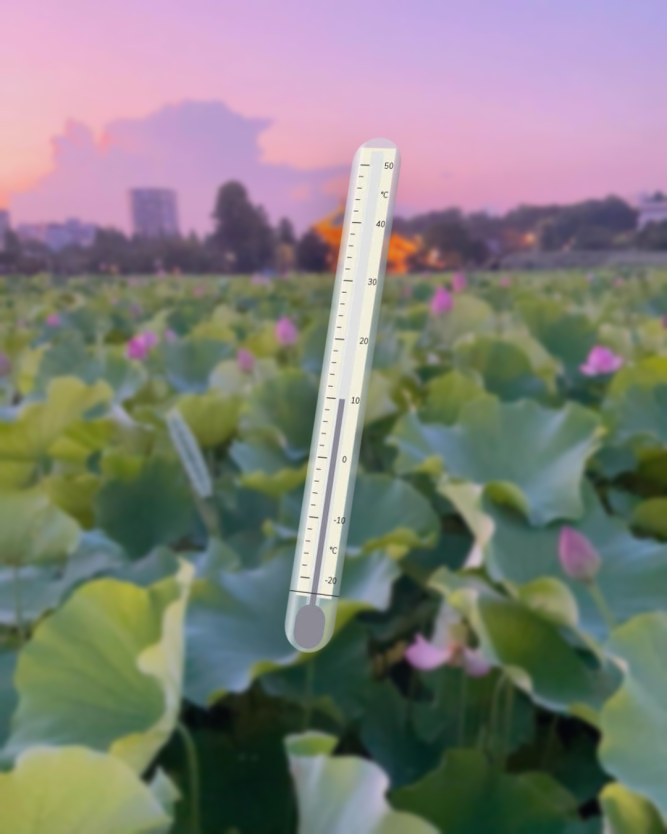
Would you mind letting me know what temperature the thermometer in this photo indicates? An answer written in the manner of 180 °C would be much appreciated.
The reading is 10 °C
